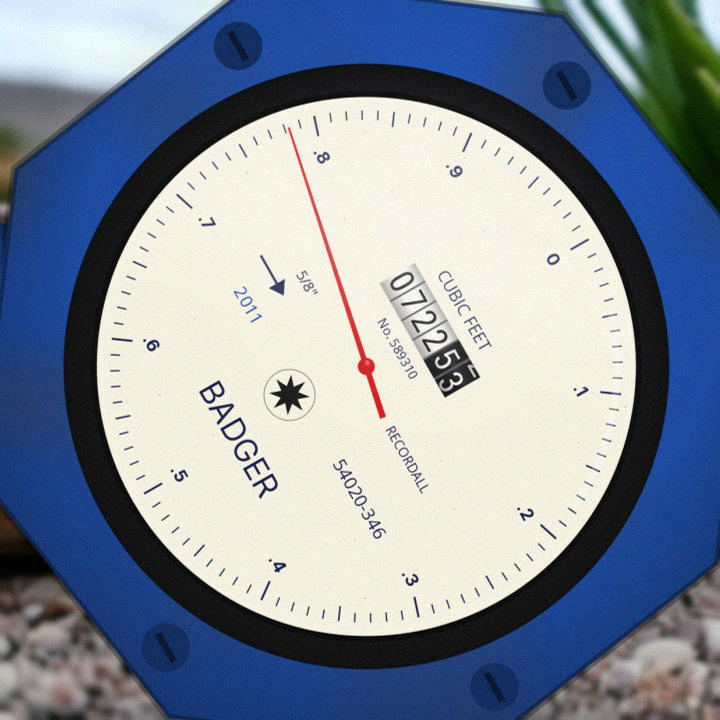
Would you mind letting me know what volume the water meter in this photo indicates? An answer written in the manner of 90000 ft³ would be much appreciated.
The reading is 72252.78 ft³
